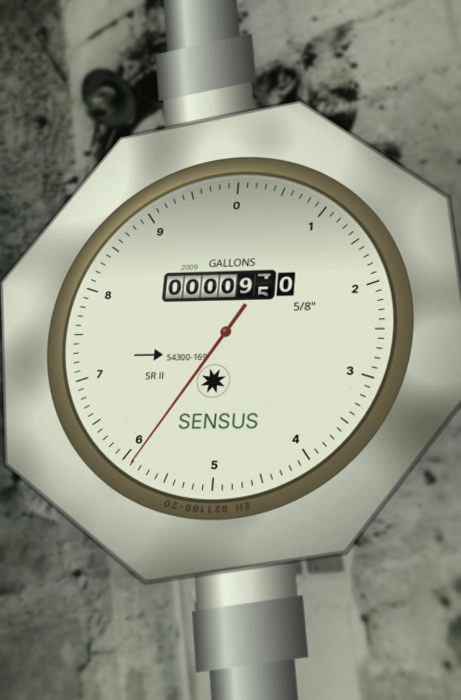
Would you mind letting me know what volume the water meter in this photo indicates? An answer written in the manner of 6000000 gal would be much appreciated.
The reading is 945.9 gal
